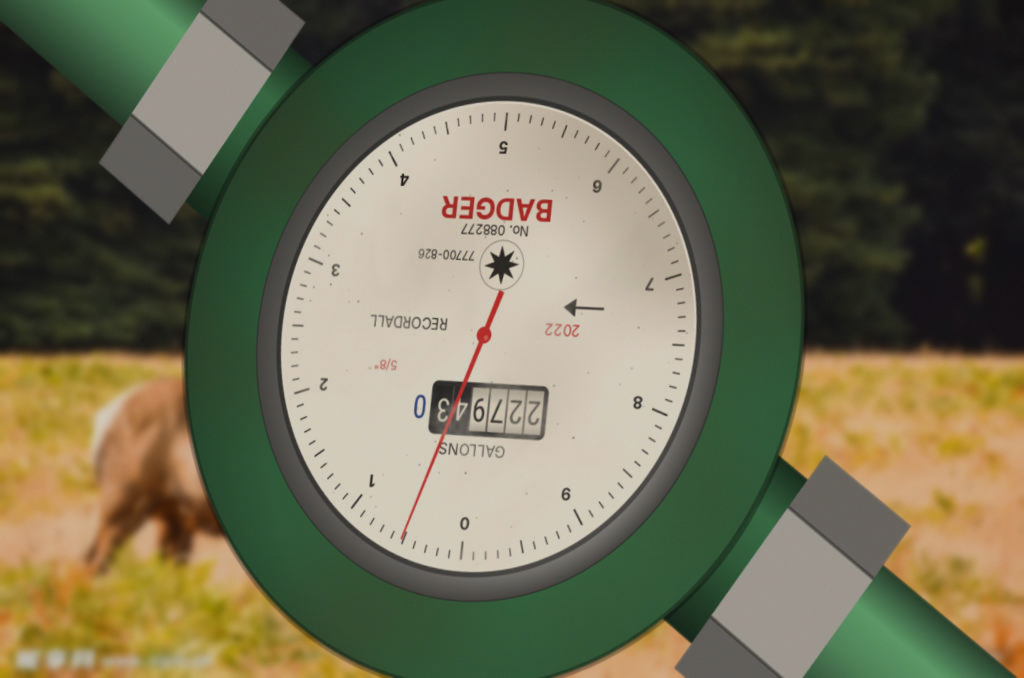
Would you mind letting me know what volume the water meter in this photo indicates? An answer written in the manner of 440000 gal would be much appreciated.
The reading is 2279430.5 gal
